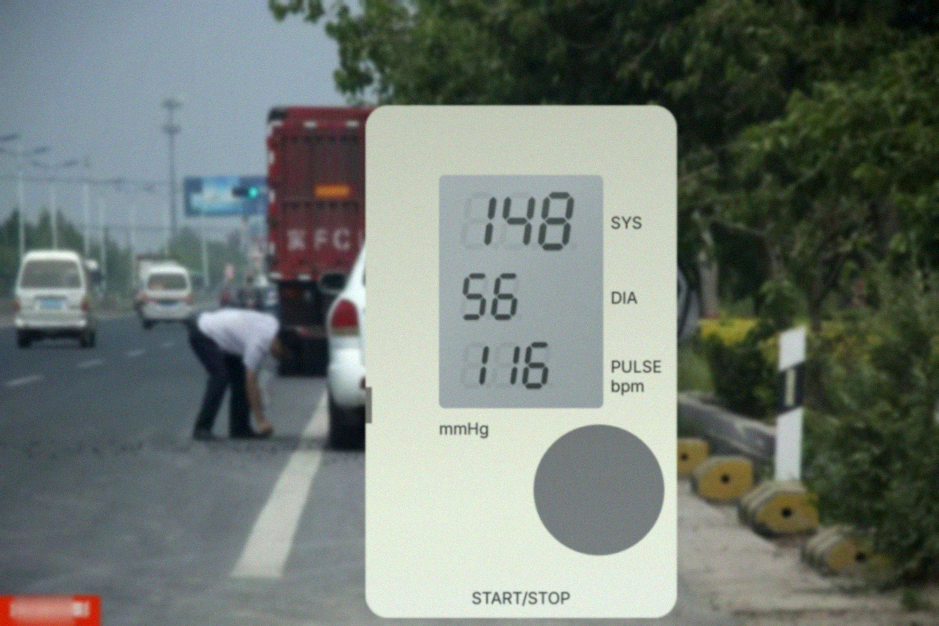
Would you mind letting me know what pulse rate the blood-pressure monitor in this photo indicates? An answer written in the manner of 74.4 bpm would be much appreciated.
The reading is 116 bpm
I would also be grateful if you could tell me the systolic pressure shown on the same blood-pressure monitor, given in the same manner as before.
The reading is 148 mmHg
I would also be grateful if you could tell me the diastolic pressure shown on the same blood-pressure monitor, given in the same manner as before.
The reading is 56 mmHg
